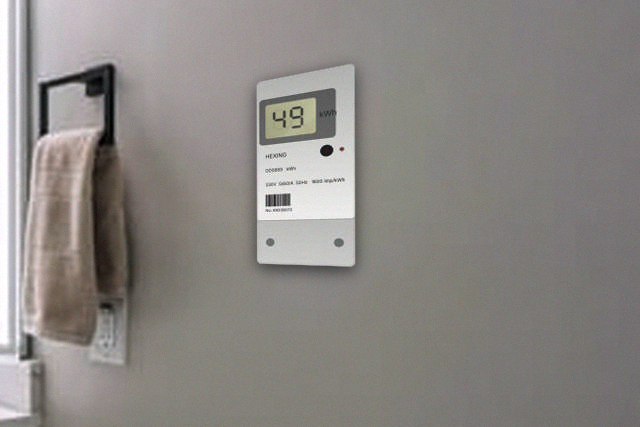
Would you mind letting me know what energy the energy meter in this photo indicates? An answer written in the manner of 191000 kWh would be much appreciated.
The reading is 49 kWh
